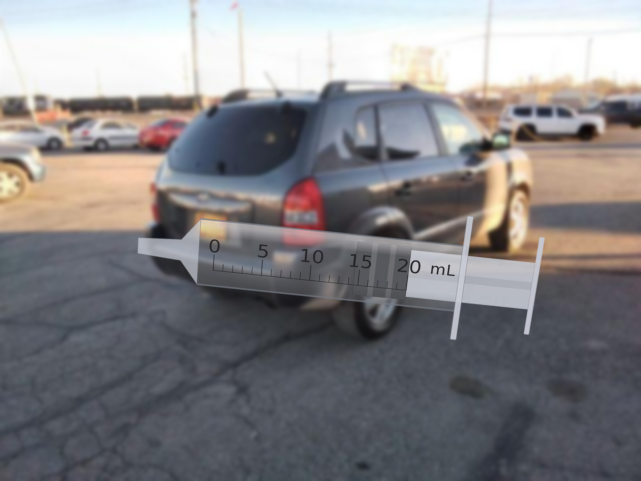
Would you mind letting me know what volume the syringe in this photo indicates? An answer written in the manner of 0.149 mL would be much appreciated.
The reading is 14.5 mL
